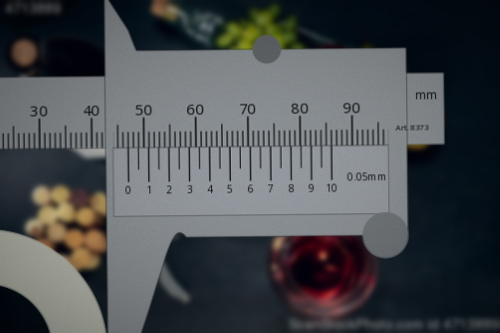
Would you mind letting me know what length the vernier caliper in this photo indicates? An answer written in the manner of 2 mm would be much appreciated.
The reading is 47.0 mm
